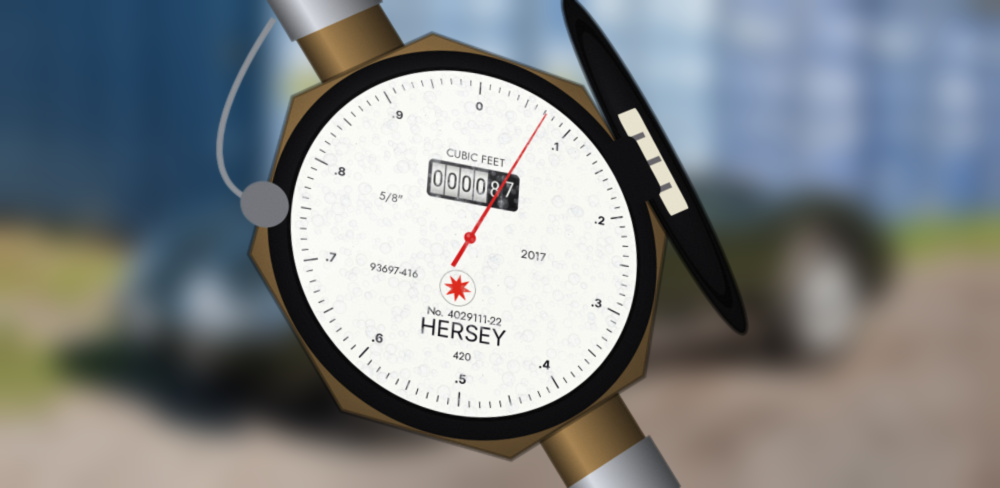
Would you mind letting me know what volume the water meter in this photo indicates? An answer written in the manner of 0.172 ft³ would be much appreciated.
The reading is 87.07 ft³
